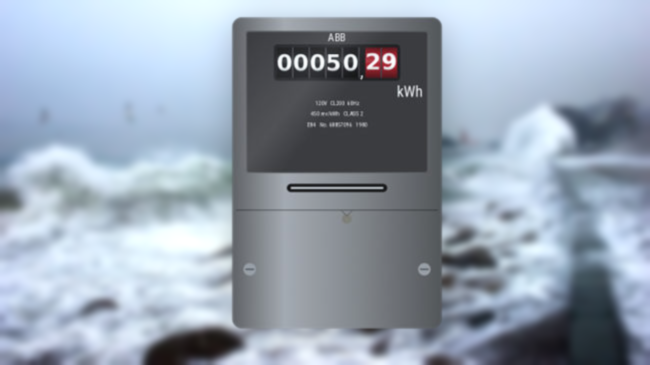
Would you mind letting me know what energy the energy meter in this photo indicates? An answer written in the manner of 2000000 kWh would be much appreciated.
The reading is 50.29 kWh
